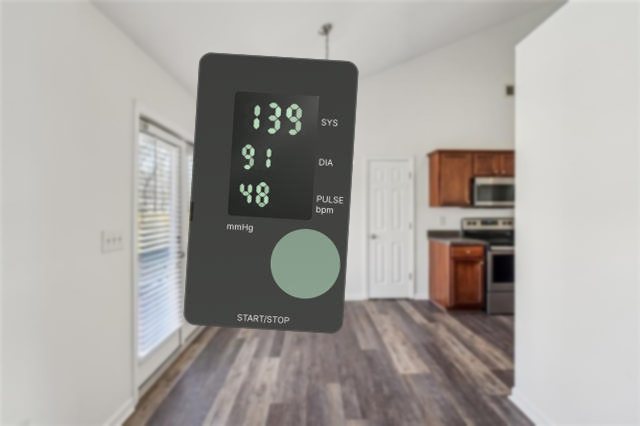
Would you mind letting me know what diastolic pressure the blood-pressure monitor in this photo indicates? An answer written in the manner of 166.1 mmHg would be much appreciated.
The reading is 91 mmHg
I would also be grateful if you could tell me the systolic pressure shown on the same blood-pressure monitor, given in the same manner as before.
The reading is 139 mmHg
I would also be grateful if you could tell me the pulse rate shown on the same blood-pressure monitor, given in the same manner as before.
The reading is 48 bpm
